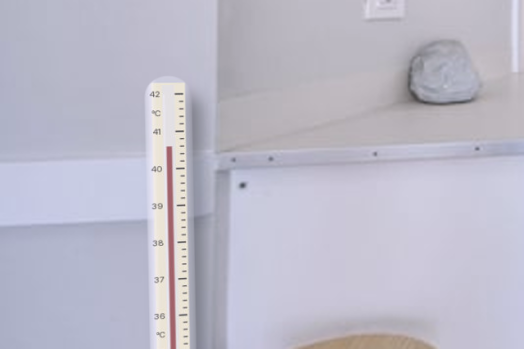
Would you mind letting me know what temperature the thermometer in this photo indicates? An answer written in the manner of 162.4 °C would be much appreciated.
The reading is 40.6 °C
